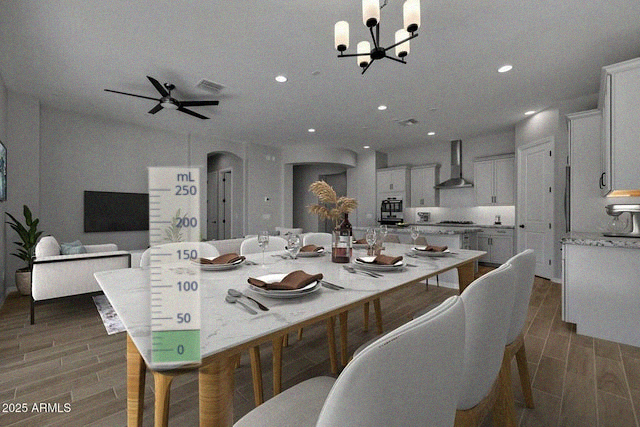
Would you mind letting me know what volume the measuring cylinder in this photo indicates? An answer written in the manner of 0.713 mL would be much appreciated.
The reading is 30 mL
